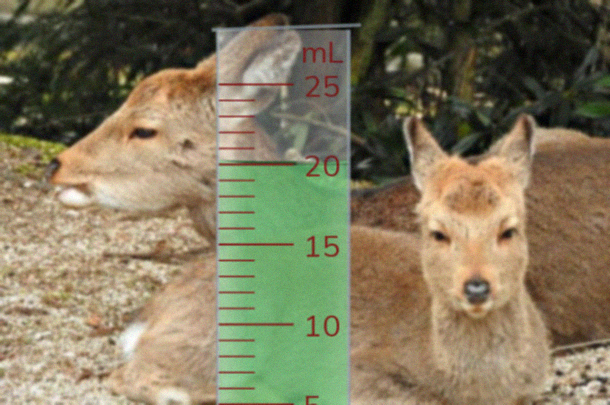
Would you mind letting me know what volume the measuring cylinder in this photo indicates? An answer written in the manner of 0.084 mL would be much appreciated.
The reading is 20 mL
